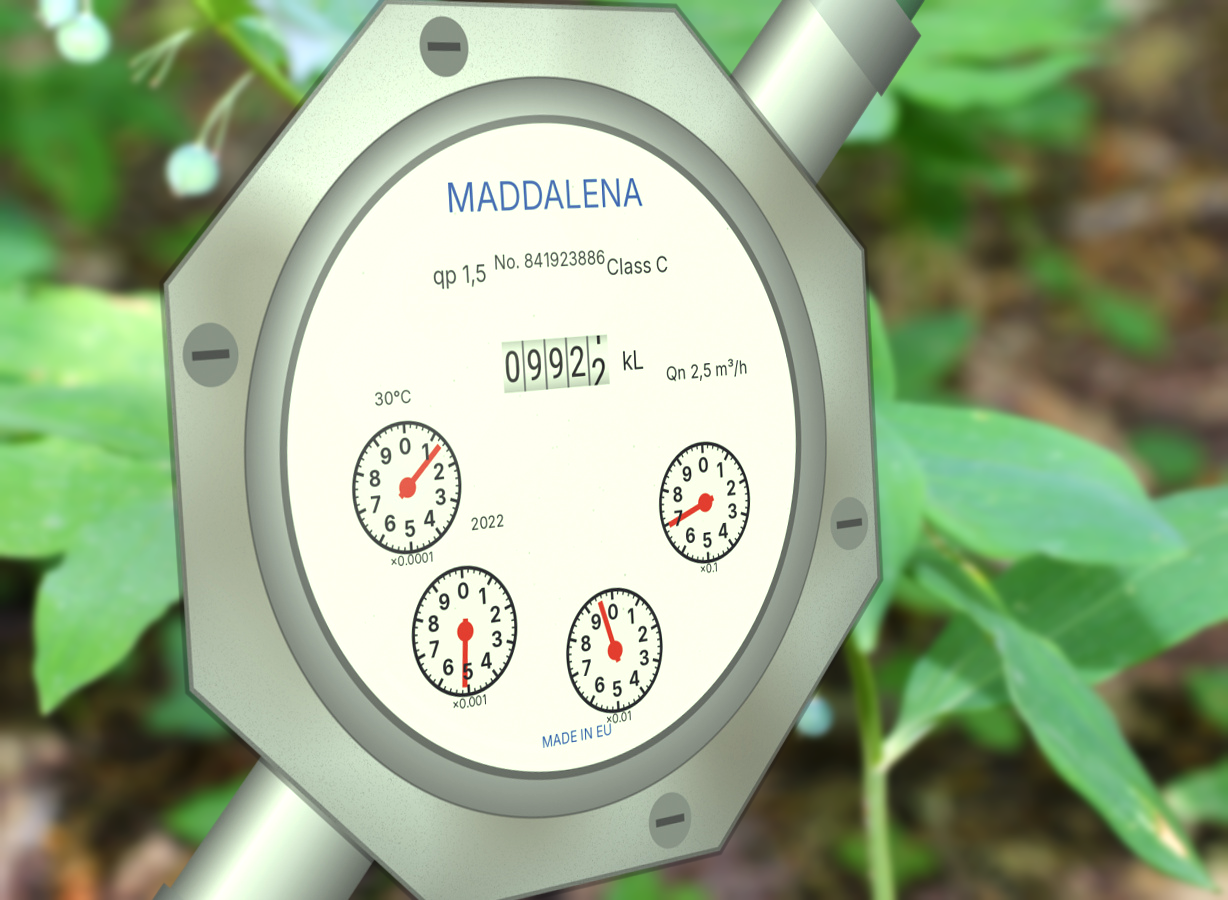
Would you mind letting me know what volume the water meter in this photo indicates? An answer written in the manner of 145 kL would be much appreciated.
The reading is 9921.6951 kL
